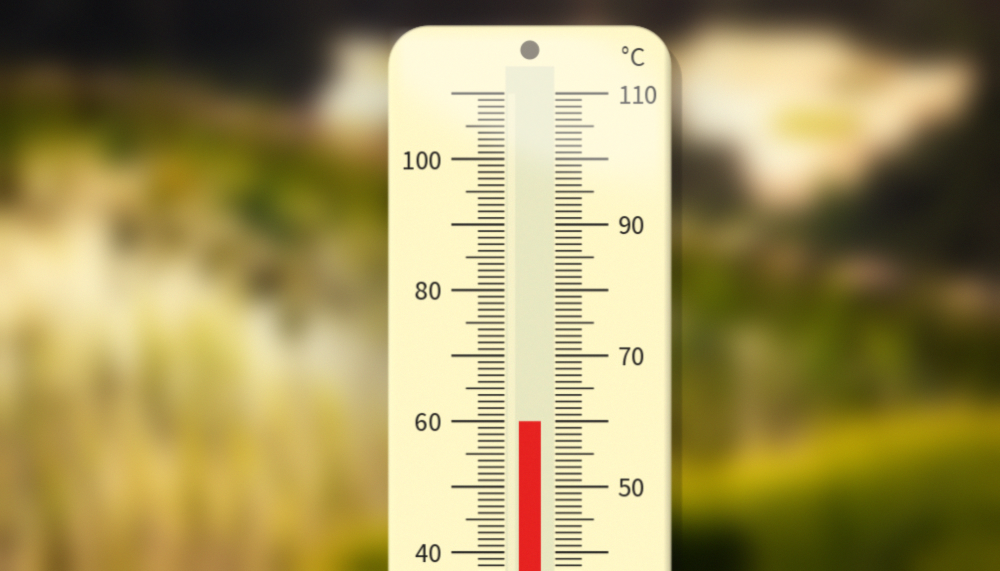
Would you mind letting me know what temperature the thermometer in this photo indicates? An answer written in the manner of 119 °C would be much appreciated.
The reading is 60 °C
